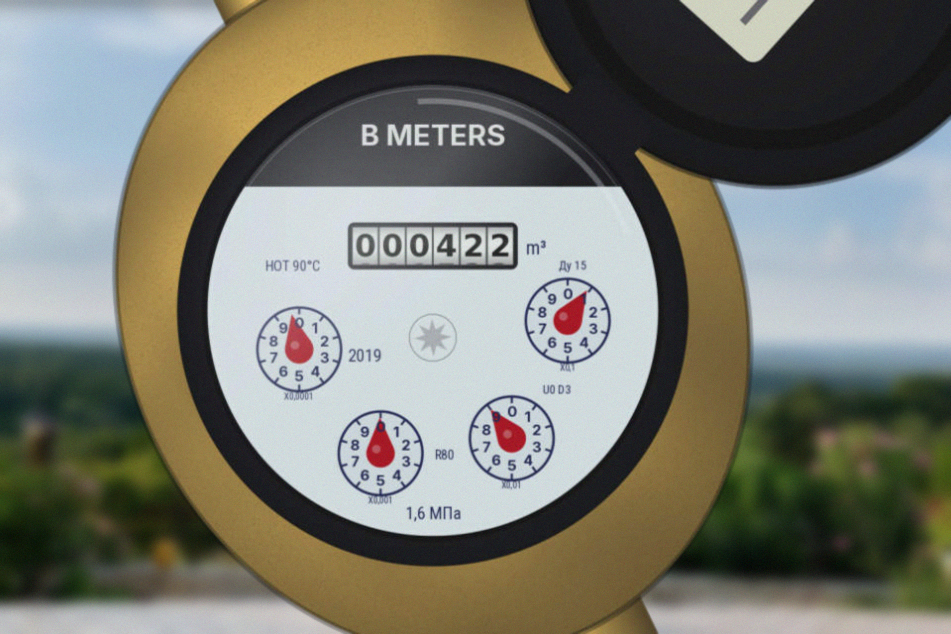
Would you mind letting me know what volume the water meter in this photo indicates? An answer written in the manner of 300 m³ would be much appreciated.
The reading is 422.0899 m³
